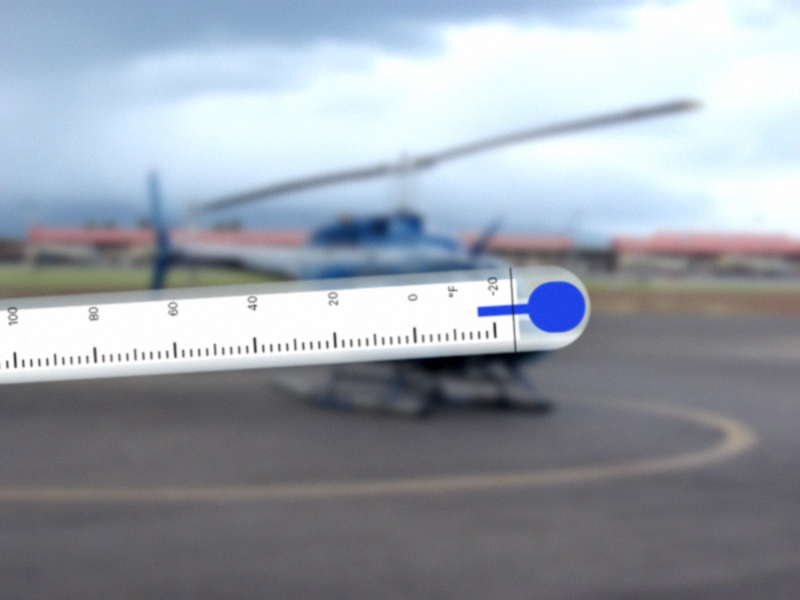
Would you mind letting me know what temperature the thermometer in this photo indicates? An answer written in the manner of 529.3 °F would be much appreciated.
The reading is -16 °F
